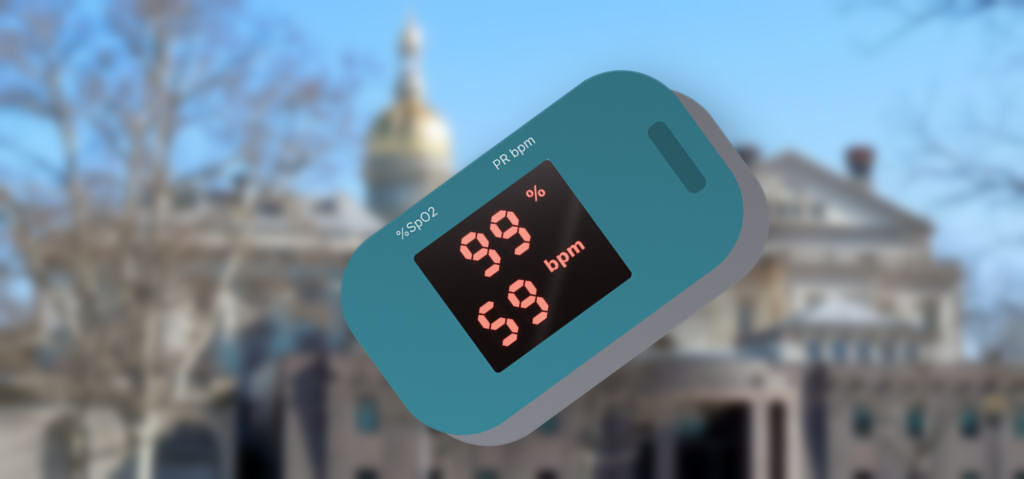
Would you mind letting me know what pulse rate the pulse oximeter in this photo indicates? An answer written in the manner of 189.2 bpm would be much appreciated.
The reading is 59 bpm
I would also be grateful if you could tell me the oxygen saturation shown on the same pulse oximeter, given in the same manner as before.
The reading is 99 %
